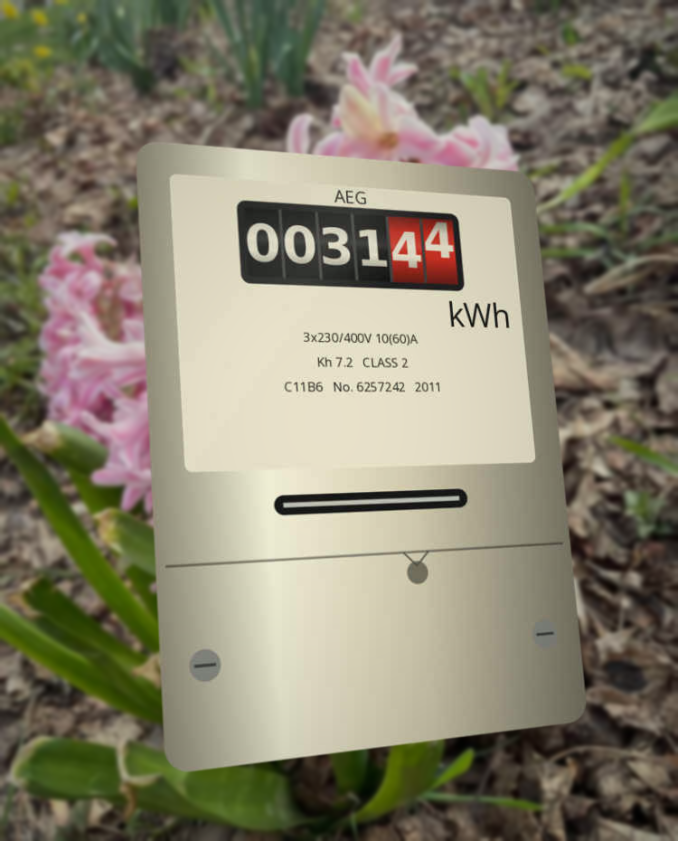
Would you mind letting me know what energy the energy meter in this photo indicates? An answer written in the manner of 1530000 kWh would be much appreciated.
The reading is 31.44 kWh
